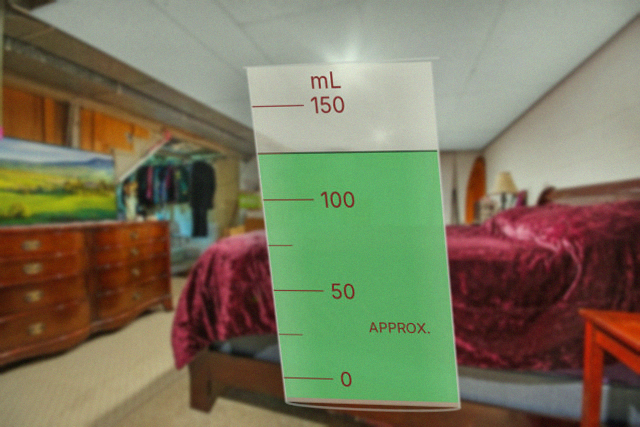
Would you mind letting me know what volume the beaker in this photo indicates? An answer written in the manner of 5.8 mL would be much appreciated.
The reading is 125 mL
